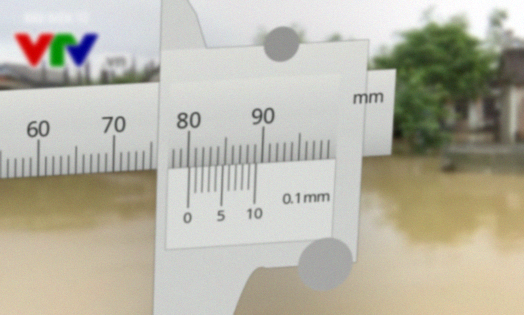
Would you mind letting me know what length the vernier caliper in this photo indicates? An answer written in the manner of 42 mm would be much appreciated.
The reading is 80.2 mm
